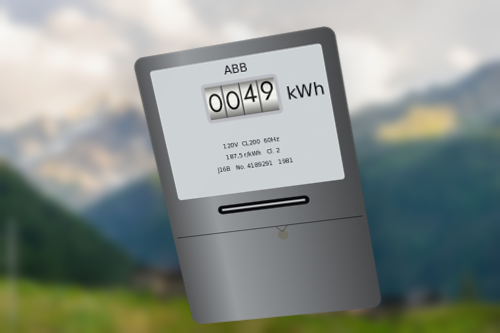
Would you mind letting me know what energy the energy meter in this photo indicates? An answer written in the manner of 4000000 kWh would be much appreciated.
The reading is 49 kWh
